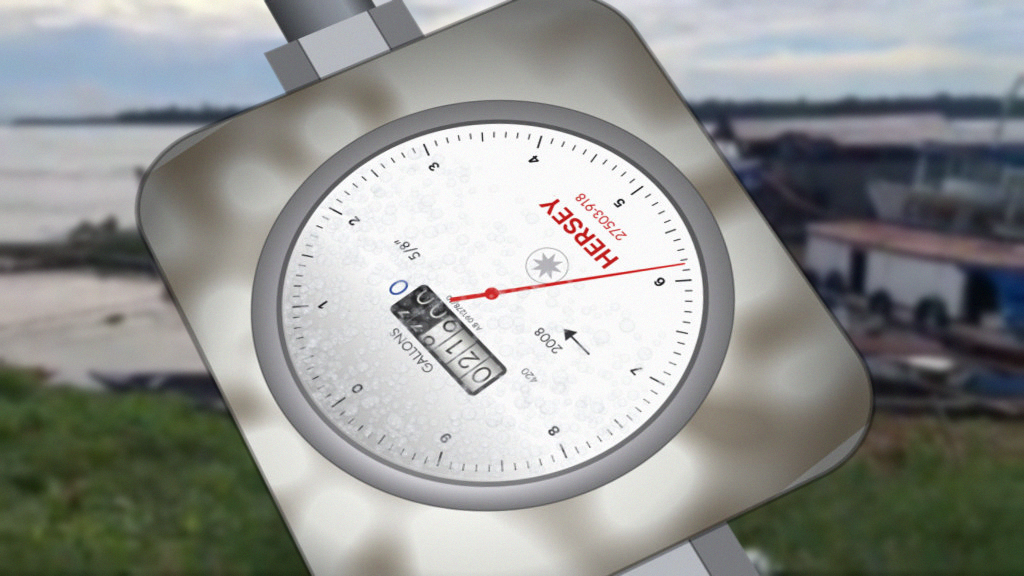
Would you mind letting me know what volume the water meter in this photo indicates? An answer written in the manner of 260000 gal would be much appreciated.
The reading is 218995.8 gal
